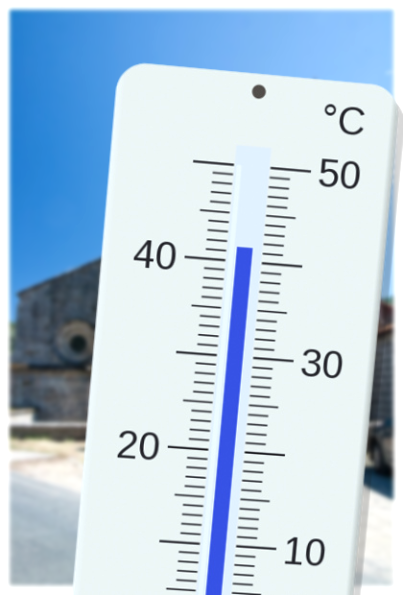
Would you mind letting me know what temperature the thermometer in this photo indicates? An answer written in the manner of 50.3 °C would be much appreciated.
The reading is 41.5 °C
